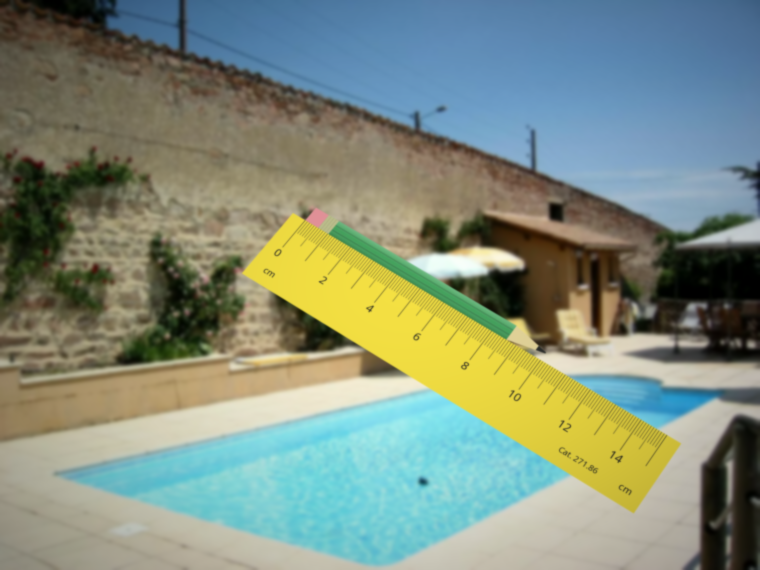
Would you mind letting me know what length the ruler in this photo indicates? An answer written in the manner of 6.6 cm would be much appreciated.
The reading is 10 cm
